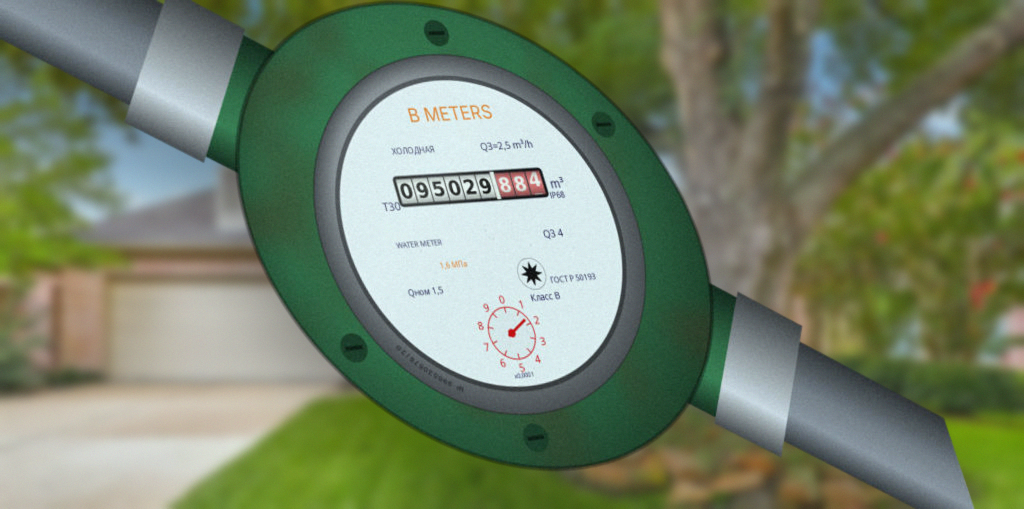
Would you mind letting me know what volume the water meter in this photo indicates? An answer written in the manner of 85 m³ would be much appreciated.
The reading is 95029.8841 m³
